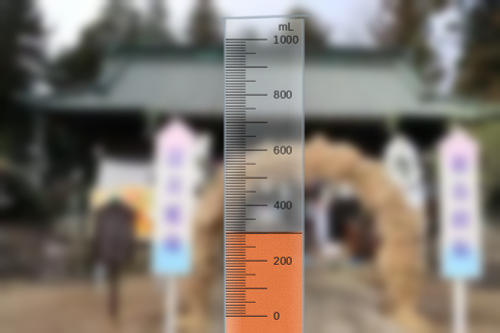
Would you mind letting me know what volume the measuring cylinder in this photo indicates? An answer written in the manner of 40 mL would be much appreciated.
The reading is 300 mL
